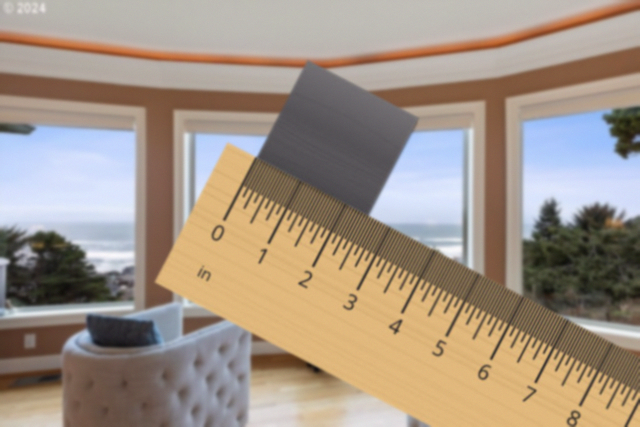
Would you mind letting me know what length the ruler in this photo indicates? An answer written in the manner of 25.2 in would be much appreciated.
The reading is 2.5 in
